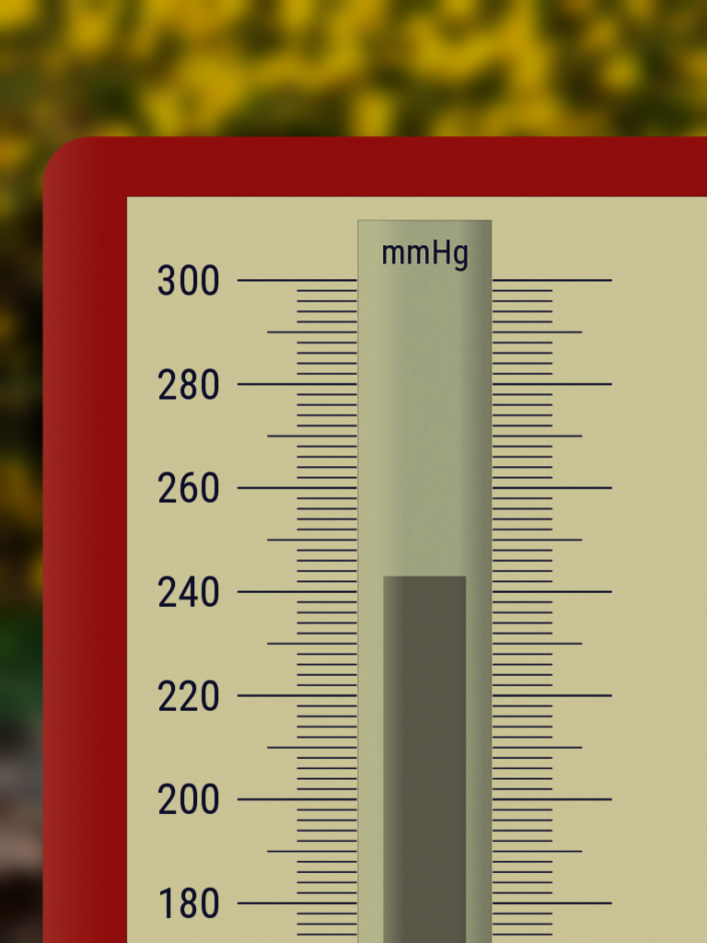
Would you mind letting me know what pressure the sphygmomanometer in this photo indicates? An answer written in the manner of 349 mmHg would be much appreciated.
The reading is 243 mmHg
